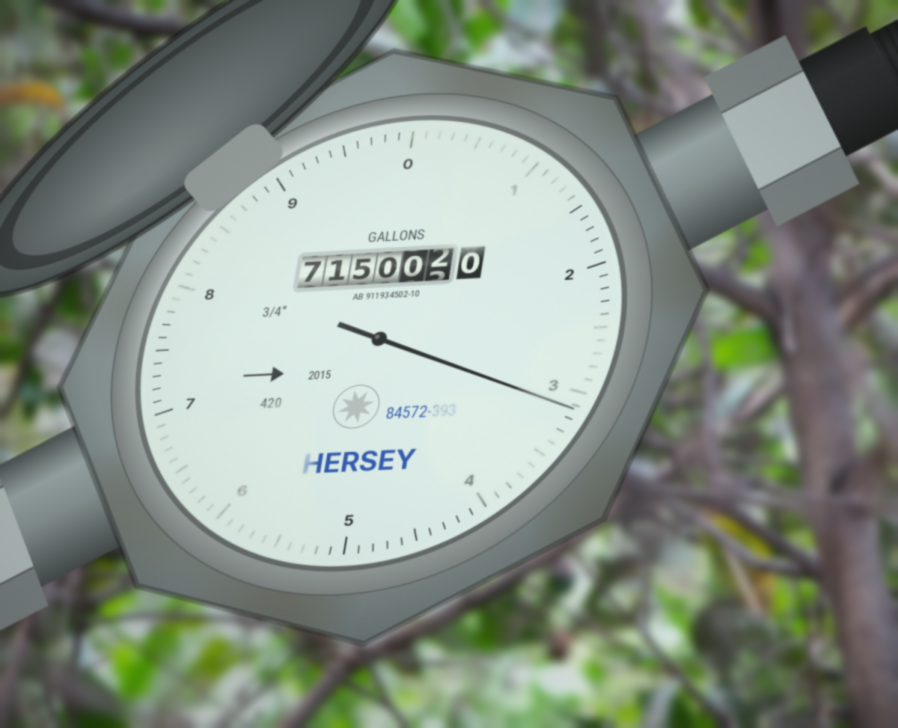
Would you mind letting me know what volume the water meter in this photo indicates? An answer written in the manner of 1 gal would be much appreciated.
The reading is 7150023.1 gal
